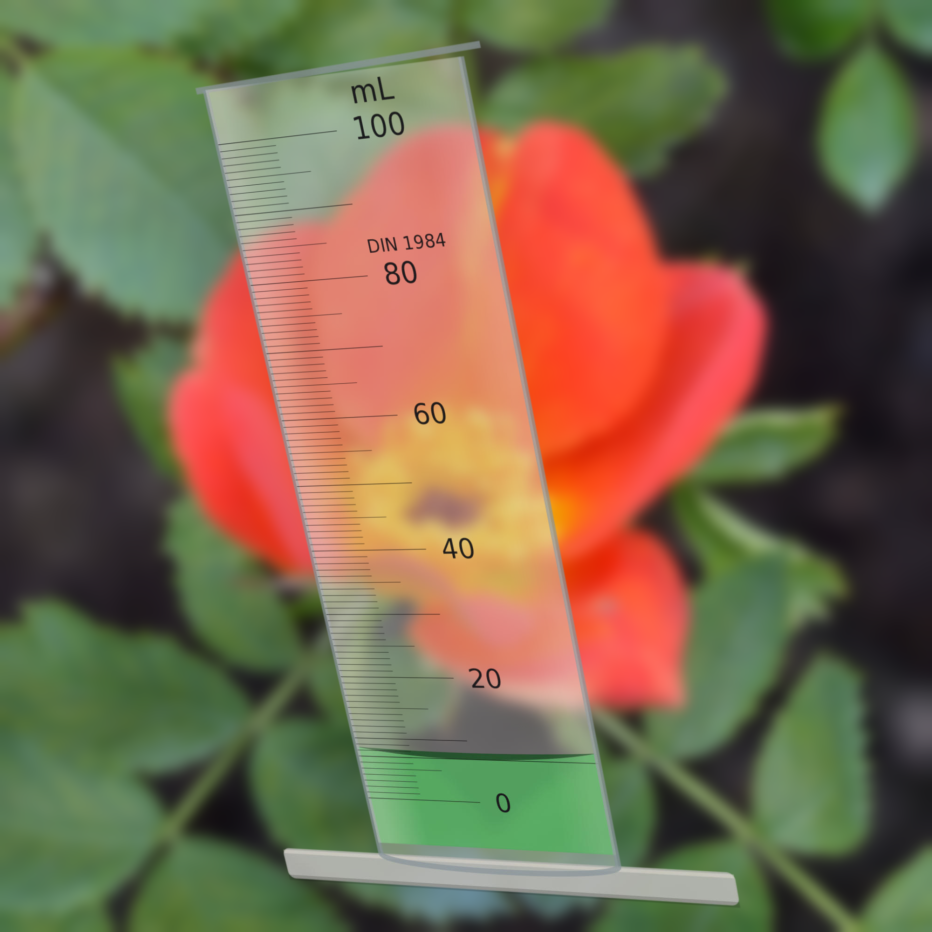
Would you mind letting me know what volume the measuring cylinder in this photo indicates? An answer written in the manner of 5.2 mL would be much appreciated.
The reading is 7 mL
